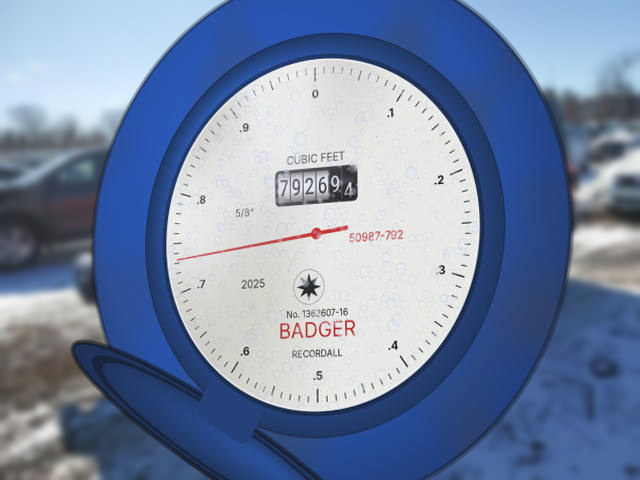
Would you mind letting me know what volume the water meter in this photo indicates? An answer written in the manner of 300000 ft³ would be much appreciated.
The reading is 792693.73 ft³
